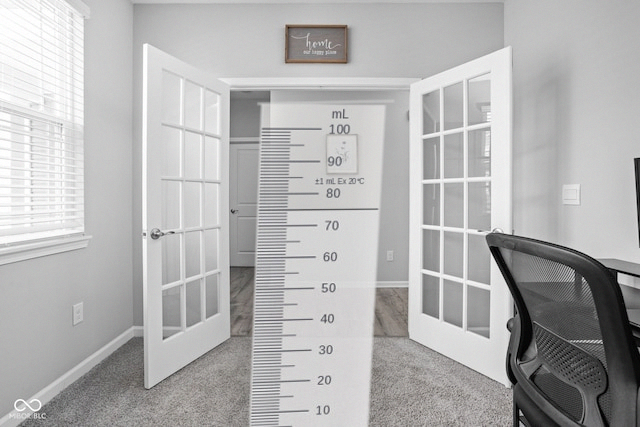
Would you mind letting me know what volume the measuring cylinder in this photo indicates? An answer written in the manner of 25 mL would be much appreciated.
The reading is 75 mL
